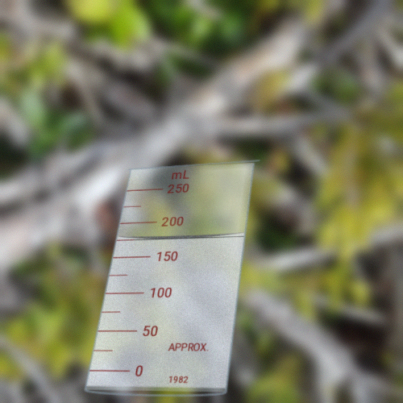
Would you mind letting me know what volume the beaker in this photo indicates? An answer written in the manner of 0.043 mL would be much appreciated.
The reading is 175 mL
